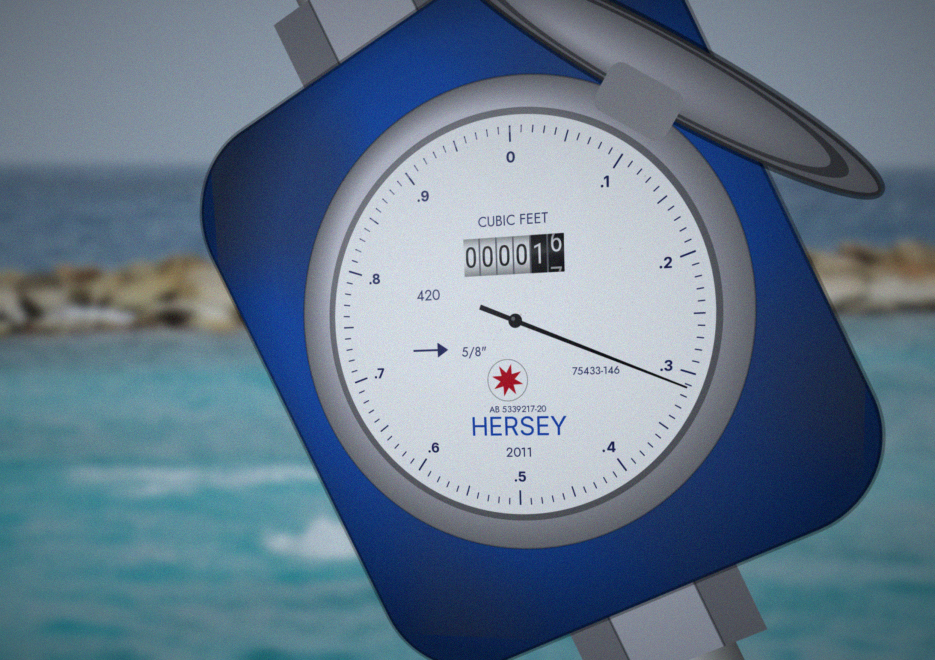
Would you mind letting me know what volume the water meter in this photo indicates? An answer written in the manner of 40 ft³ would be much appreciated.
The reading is 16.31 ft³
